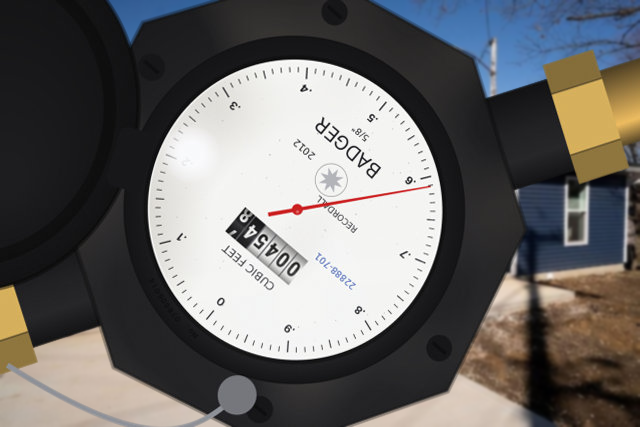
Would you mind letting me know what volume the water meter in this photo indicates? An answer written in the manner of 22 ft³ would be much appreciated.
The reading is 4547.61 ft³
